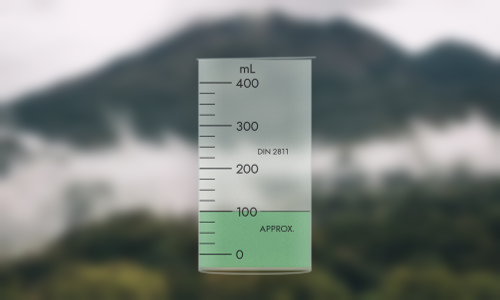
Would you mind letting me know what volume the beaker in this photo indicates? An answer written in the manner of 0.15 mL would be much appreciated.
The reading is 100 mL
